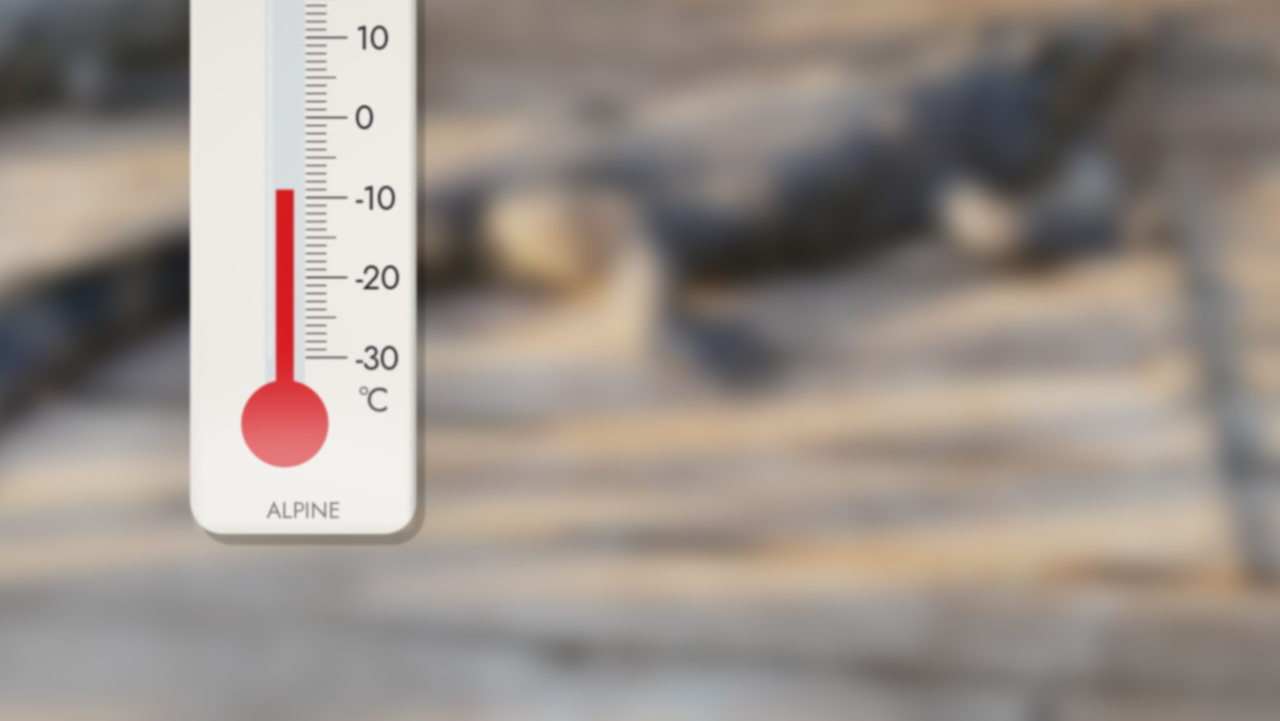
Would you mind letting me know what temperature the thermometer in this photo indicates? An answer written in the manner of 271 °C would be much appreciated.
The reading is -9 °C
